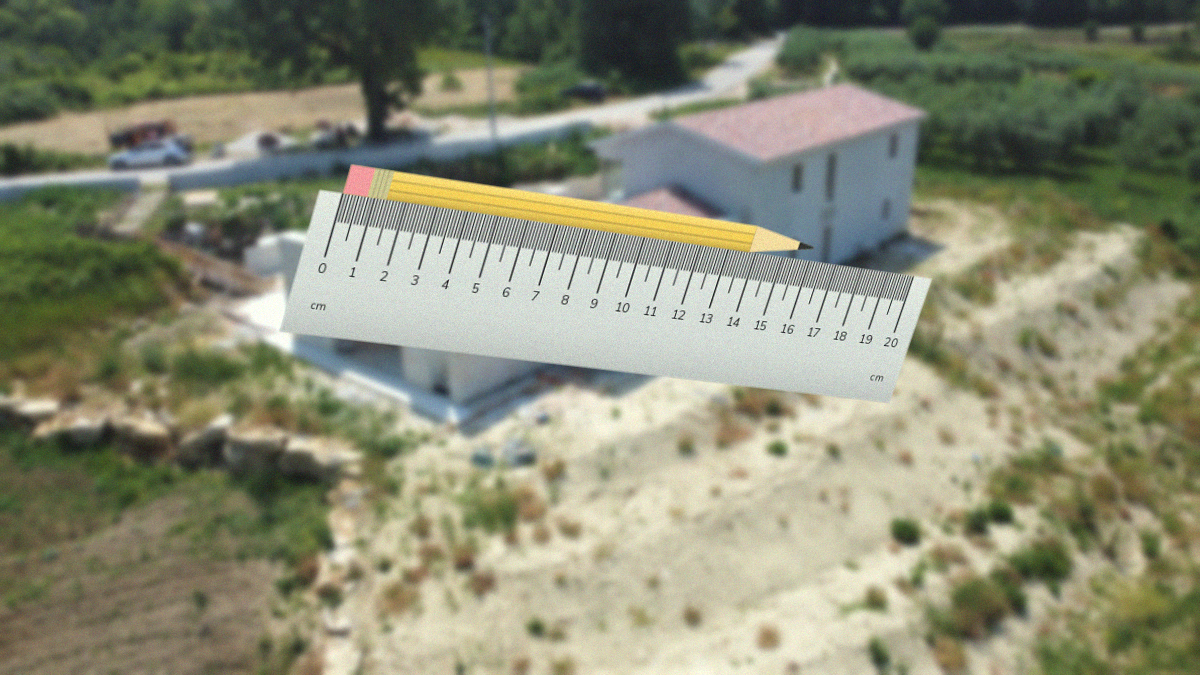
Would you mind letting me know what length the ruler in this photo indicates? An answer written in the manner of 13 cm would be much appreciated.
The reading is 16 cm
